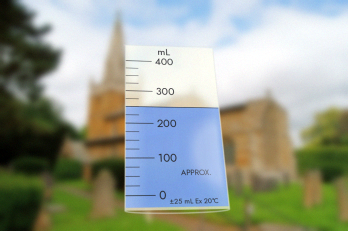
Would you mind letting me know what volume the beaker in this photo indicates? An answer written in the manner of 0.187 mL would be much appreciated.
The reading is 250 mL
